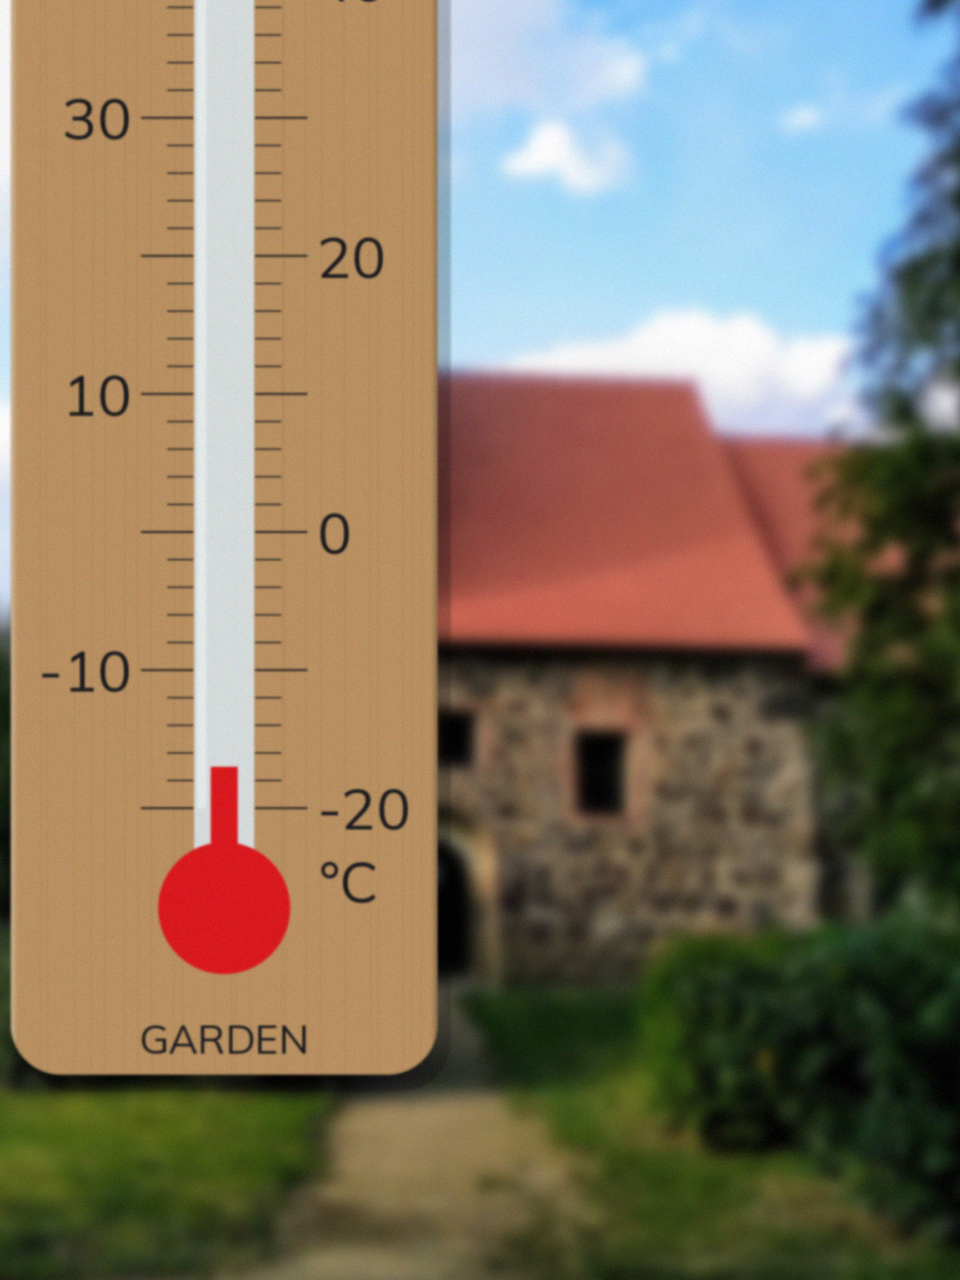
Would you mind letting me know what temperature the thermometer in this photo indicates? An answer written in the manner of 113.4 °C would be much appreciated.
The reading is -17 °C
